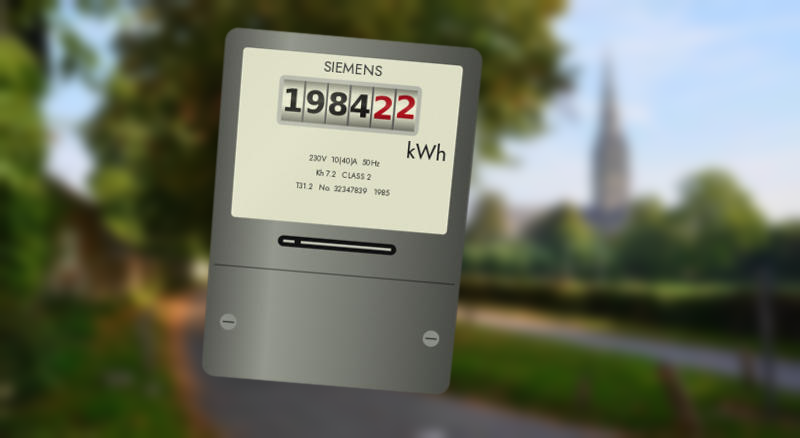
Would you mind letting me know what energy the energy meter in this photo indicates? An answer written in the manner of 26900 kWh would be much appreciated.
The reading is 1984.22 kWh
